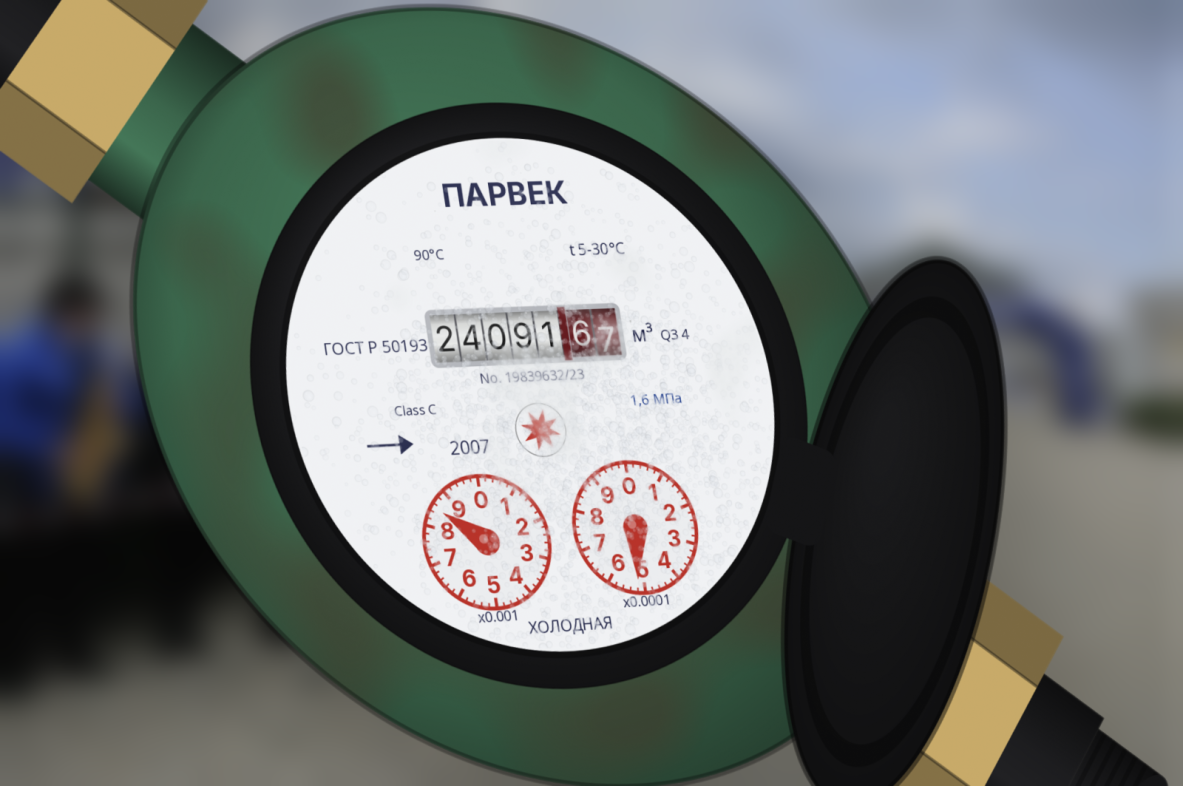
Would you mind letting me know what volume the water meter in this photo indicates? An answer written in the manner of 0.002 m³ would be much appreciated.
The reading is 24091.6685 m³
